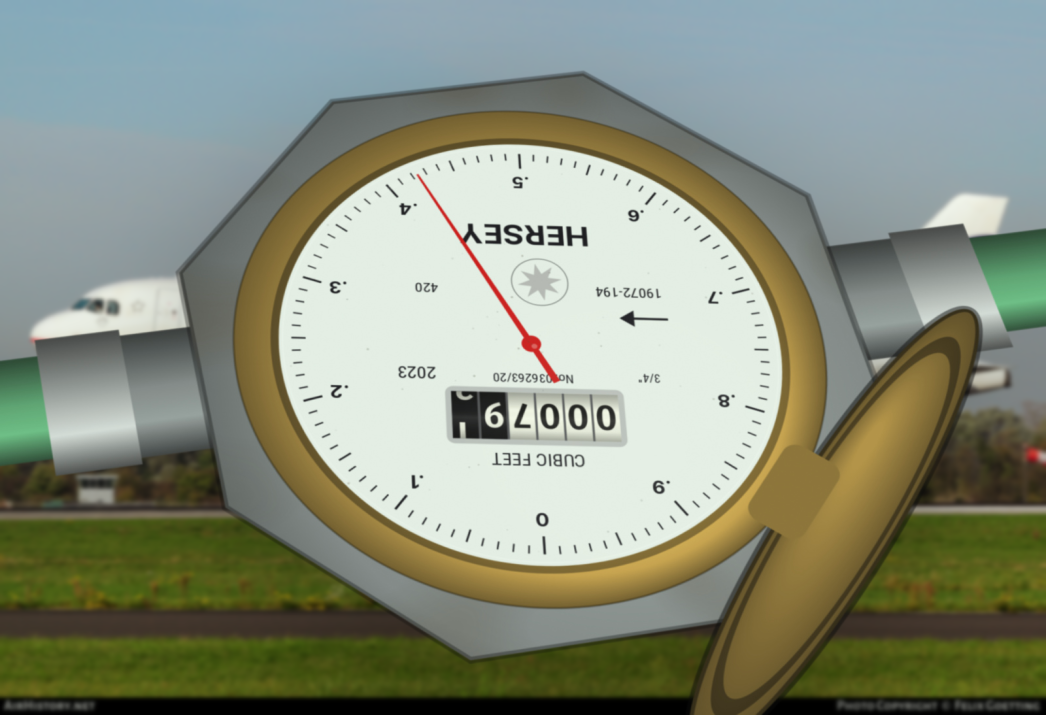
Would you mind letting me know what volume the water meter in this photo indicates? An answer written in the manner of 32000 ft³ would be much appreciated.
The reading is 791.42 ft³
